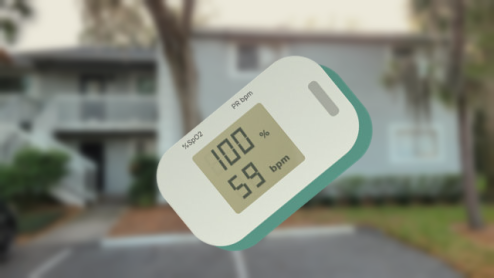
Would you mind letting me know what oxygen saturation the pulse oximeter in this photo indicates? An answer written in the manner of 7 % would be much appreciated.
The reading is 100 %
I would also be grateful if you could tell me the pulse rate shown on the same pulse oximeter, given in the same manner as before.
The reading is 59 bpm
